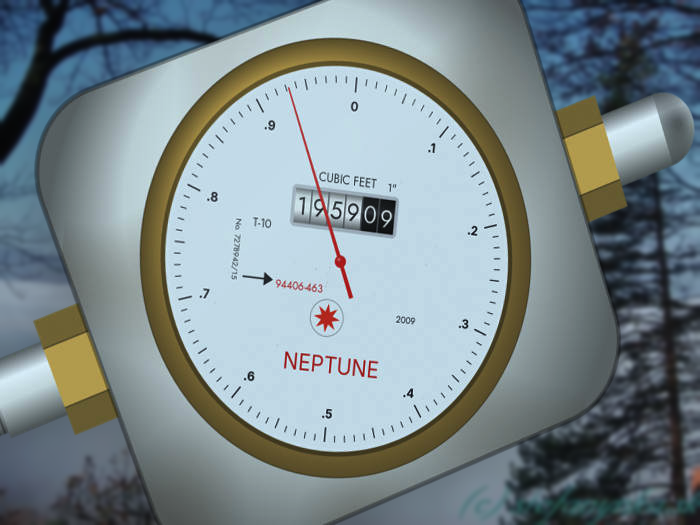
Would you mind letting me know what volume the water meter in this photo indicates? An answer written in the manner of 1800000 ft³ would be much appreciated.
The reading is 195908.93 ft³
